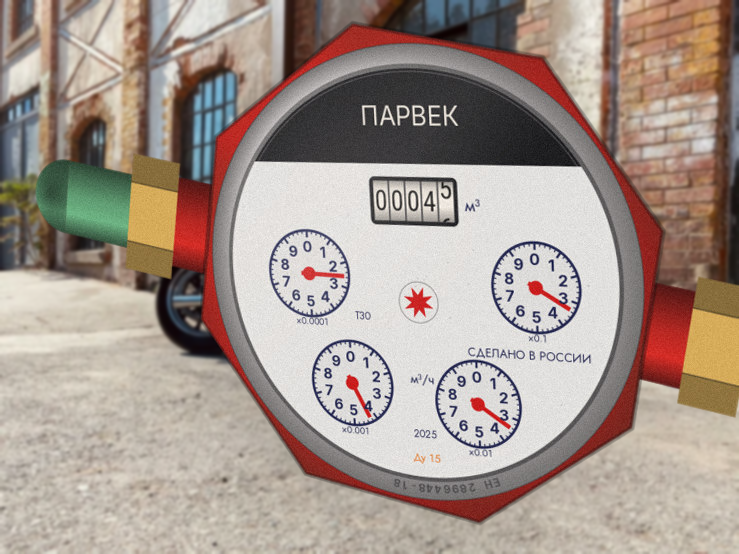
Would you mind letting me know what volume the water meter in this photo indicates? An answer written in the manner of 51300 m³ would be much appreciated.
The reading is 45.3342 m³
